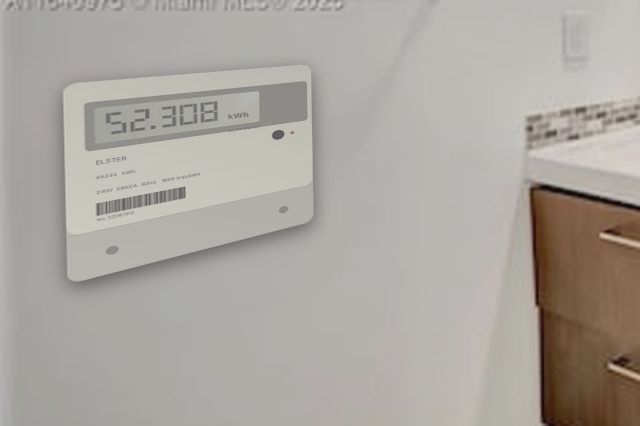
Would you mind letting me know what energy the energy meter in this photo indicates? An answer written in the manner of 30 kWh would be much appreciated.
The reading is 52.308 kWh
